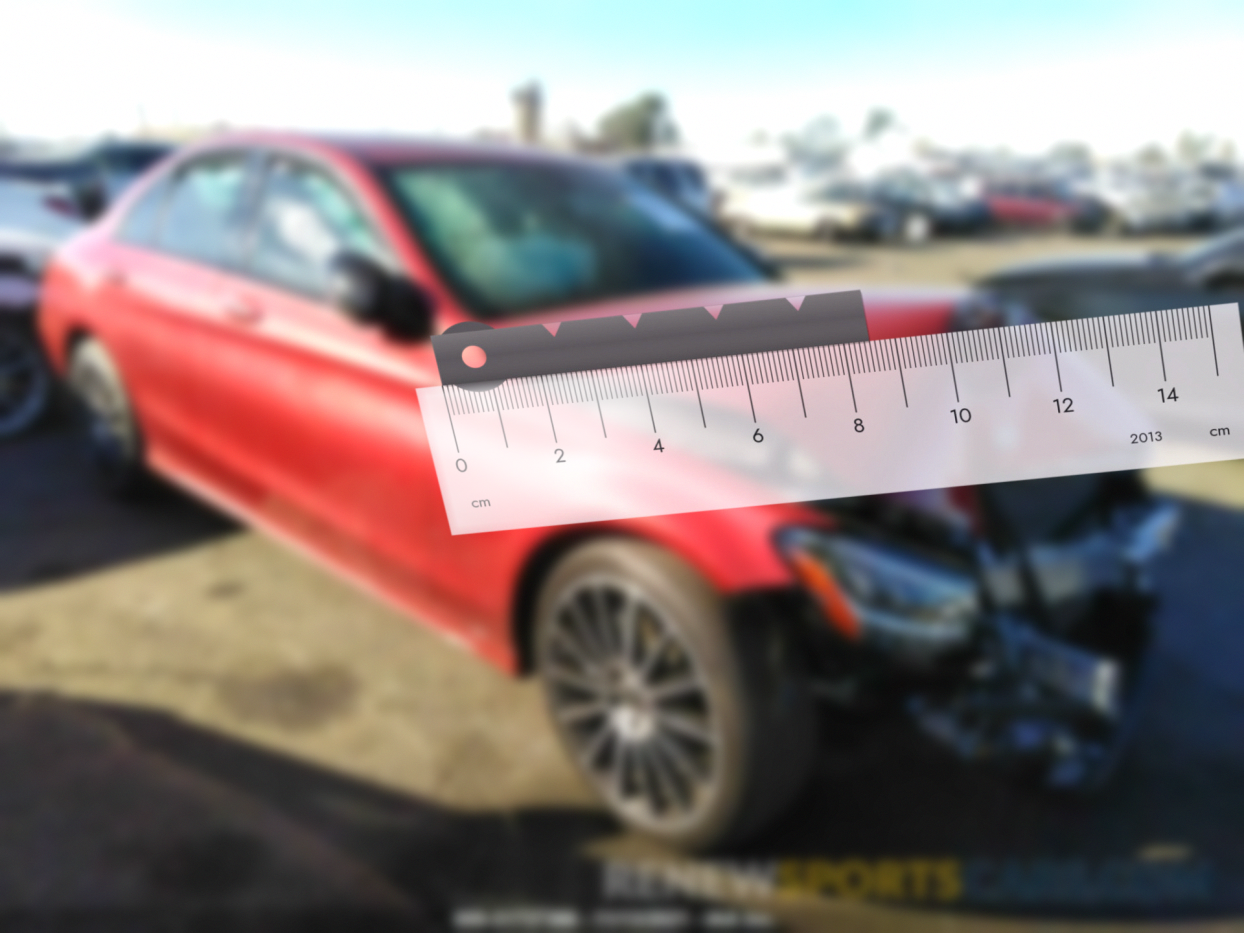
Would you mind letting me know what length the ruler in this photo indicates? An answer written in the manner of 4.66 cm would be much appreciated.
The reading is 8.5 cm
